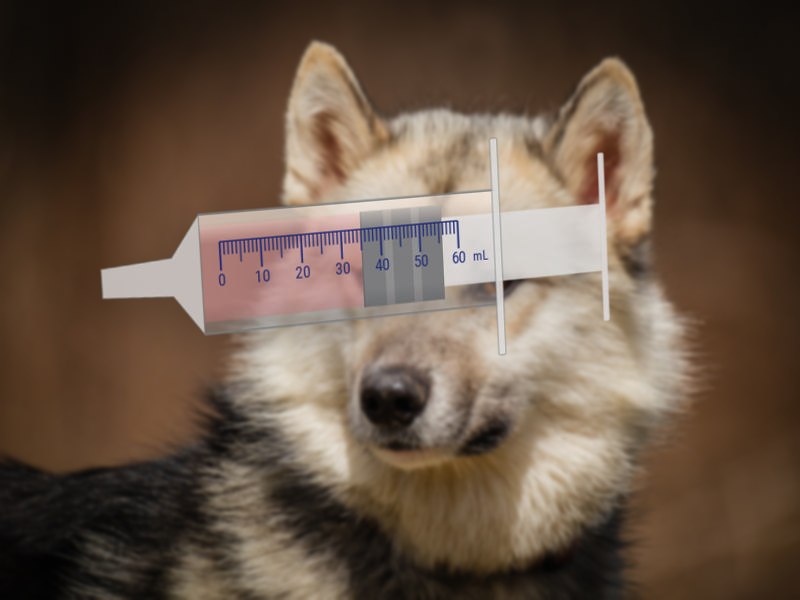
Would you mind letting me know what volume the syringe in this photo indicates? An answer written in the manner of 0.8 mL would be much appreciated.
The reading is 35 mL
